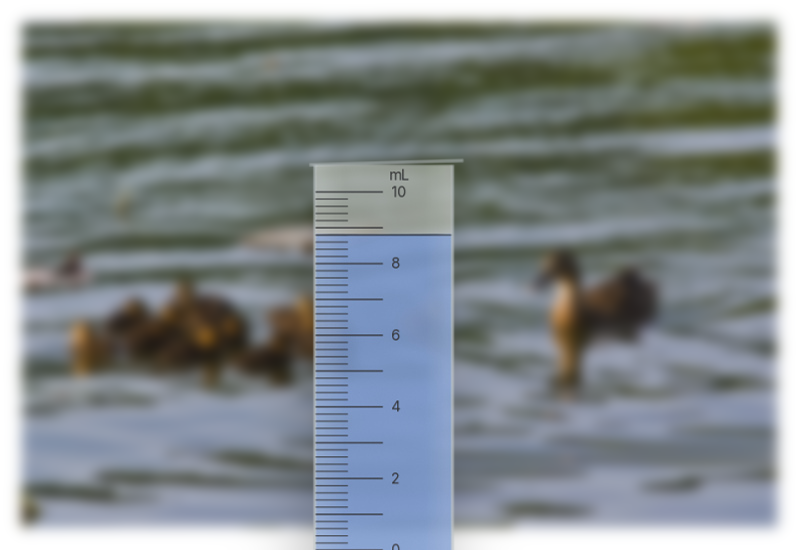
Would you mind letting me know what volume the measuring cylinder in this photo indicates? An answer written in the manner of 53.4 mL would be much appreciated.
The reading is 8.8 mL
